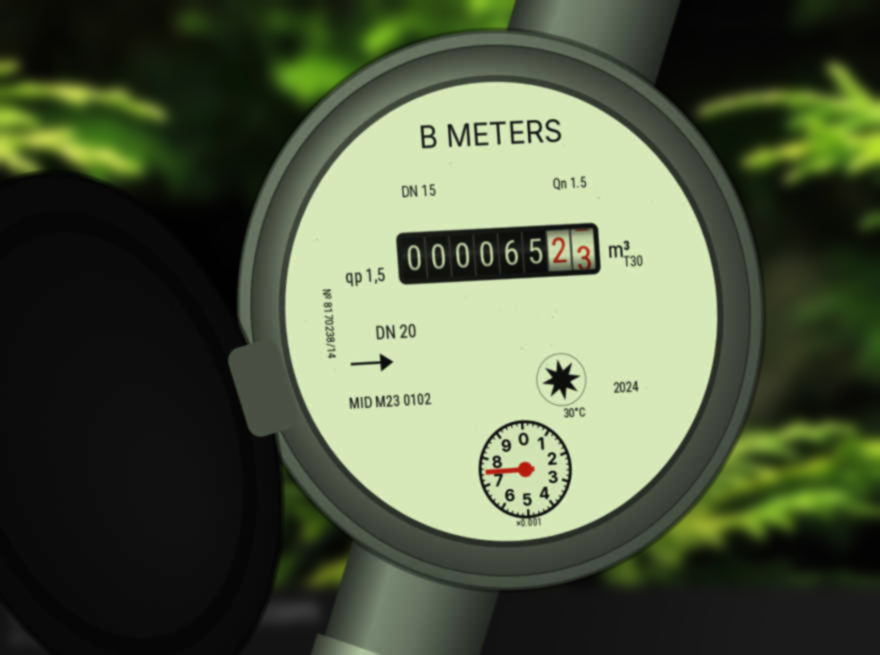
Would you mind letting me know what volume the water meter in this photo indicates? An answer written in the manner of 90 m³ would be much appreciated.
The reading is 65.227 m³
